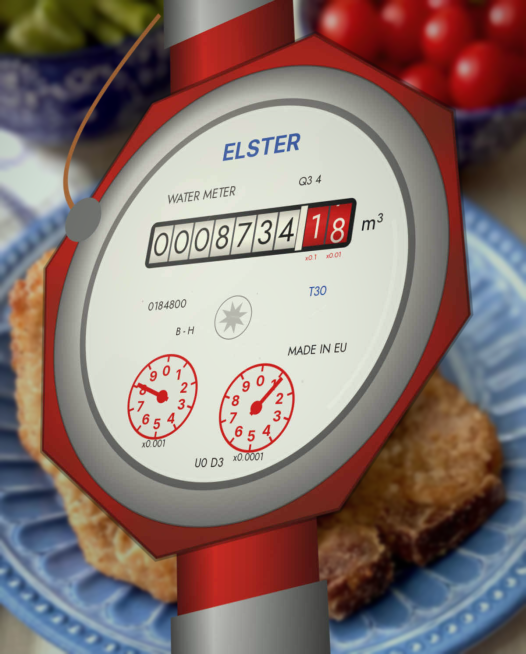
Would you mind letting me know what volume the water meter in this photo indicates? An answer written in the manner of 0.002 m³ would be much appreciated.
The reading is 8734.1781 m³
